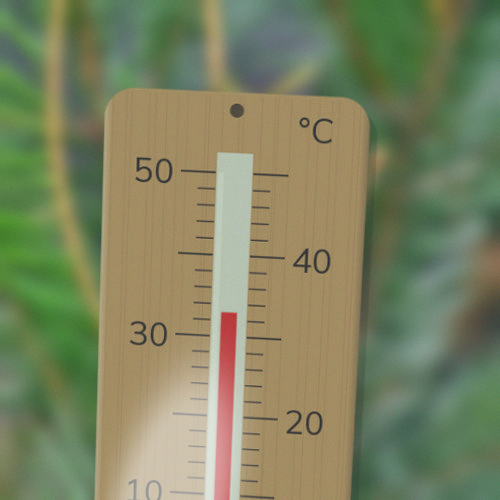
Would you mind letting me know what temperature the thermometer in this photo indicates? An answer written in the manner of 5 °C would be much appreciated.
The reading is 33 °C
